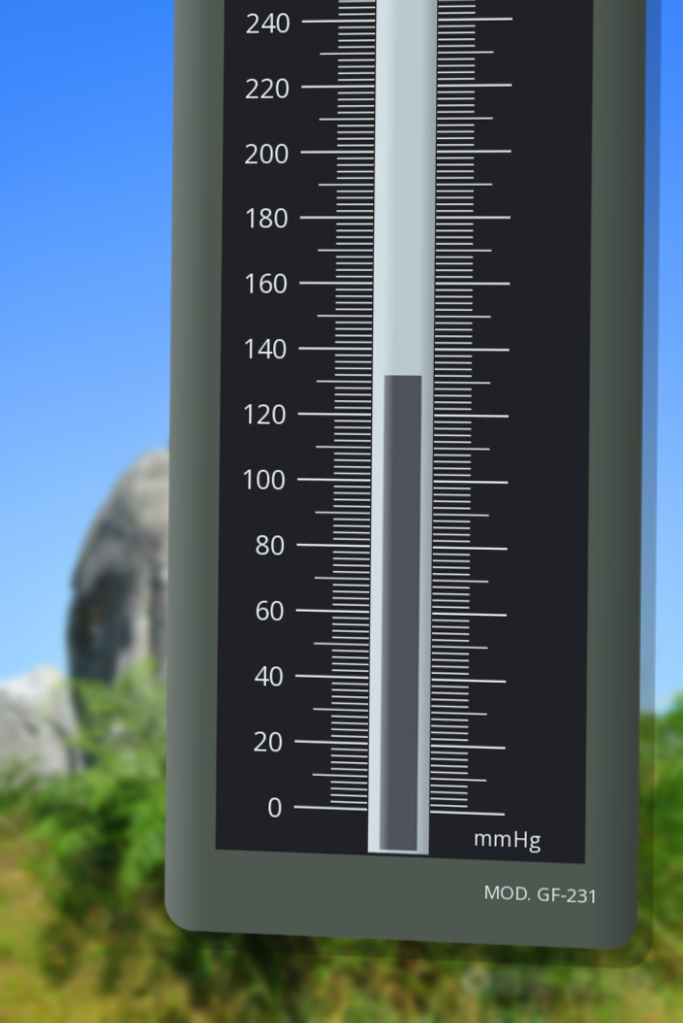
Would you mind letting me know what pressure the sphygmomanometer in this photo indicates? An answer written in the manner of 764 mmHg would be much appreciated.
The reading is 132 mmHg
